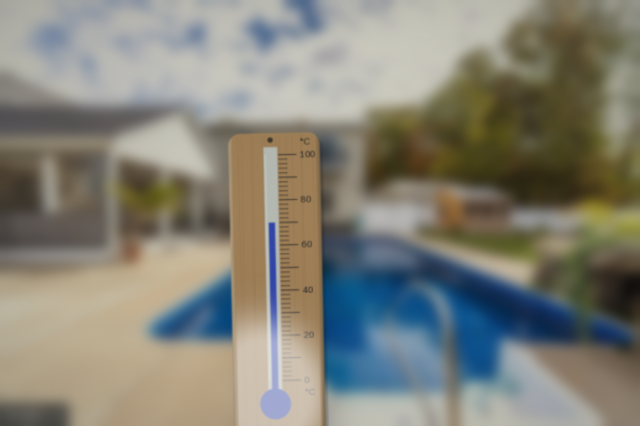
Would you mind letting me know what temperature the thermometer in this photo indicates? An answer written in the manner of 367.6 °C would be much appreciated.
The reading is 70 °C
